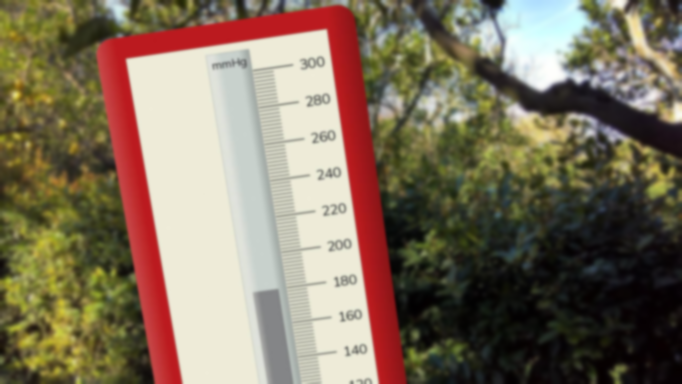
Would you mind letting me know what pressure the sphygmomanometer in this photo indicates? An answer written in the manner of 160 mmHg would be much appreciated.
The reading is 180 mmHg
